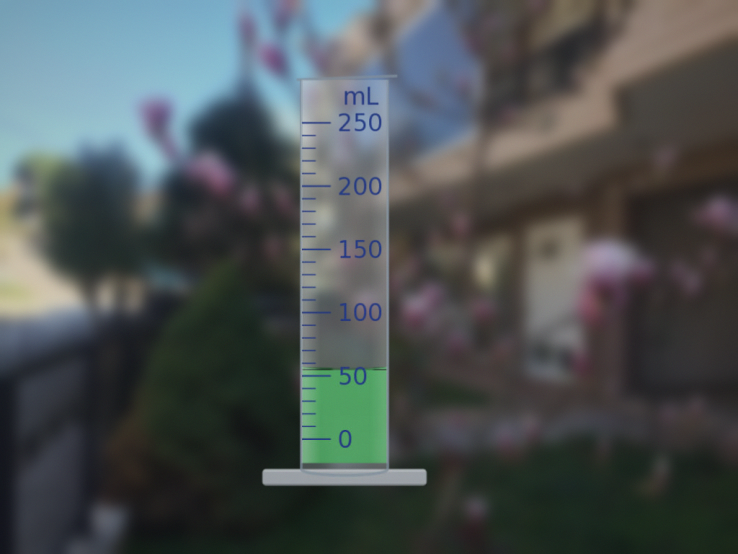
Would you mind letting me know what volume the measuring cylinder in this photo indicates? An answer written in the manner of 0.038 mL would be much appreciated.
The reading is 55 mL
